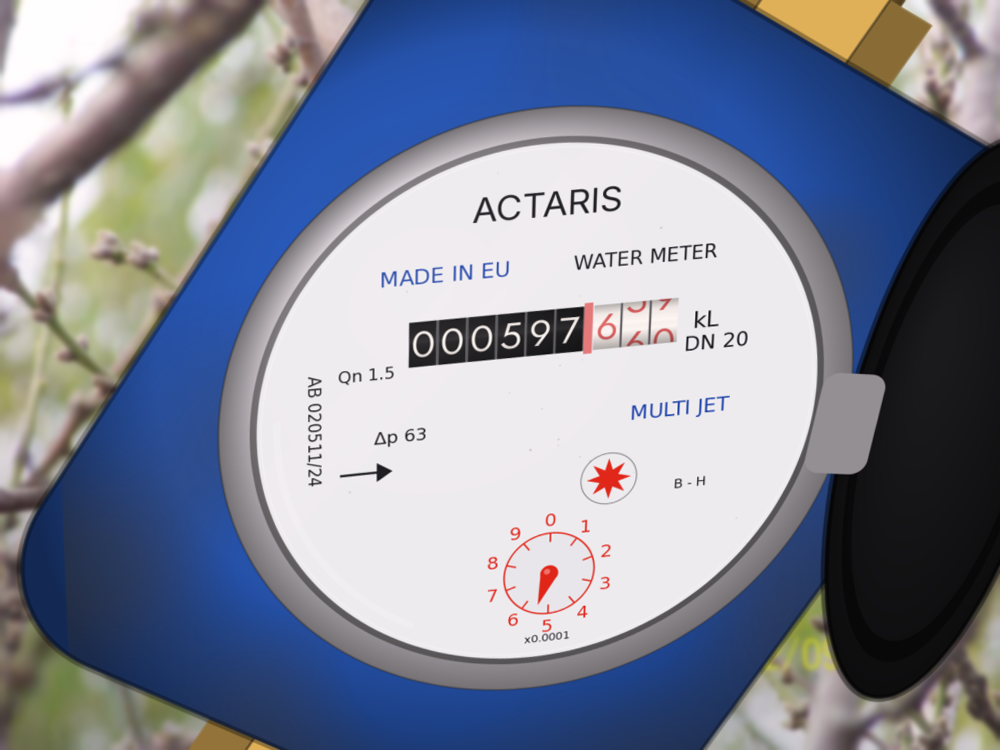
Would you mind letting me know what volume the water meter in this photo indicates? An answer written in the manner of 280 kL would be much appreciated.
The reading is 597.6595 kL
